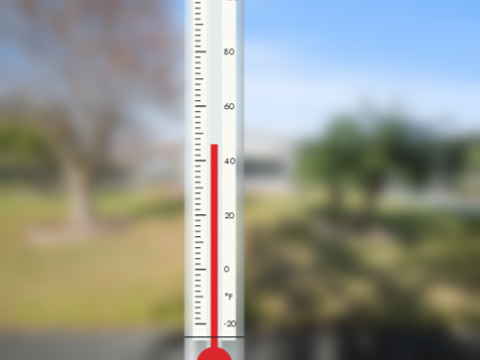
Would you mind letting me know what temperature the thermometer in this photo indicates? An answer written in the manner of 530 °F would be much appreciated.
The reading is 46 °F
